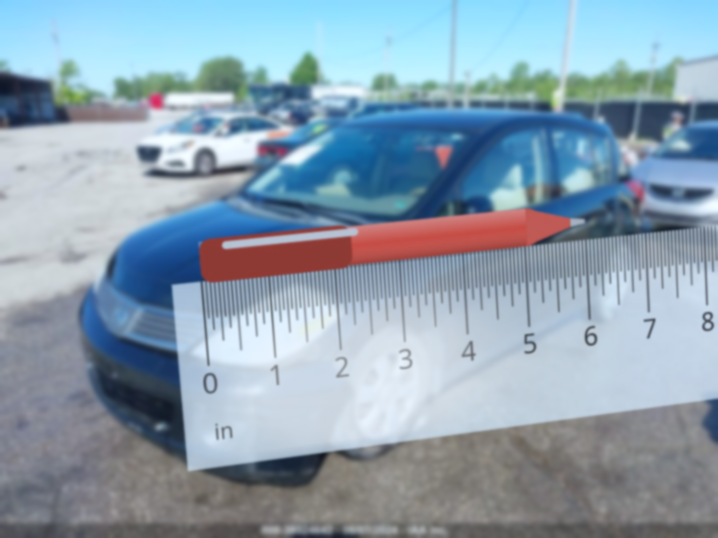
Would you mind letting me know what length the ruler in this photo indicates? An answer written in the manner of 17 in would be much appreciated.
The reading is 6 in
